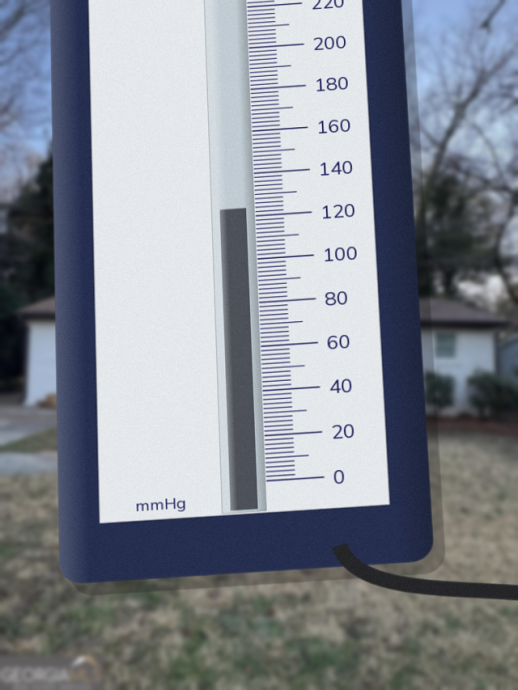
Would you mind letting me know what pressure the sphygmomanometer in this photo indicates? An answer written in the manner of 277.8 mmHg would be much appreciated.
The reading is 124 mmHg
